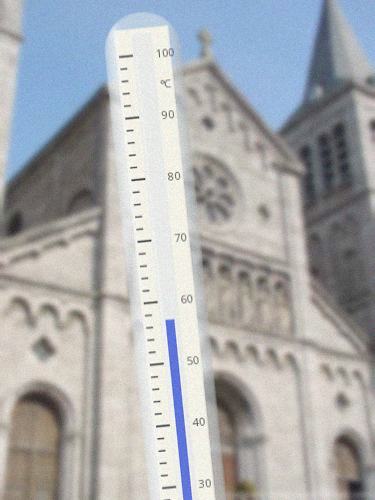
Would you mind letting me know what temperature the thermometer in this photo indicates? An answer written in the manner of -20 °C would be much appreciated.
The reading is 57 °C
